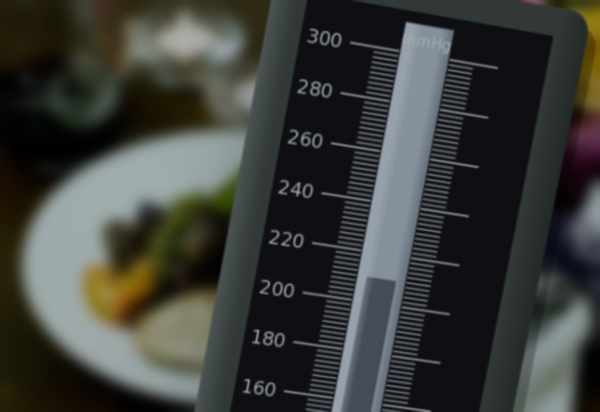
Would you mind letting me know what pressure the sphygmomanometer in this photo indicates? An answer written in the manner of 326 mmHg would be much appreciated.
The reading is 210 mmHg
